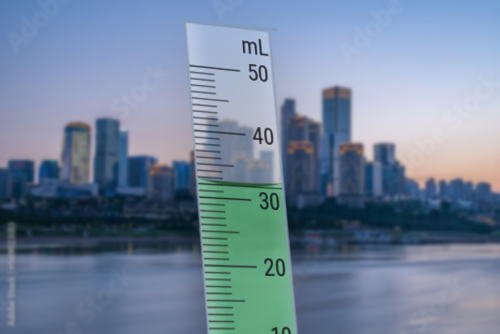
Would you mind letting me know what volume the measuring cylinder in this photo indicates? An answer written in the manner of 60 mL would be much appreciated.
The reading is 32 mL
